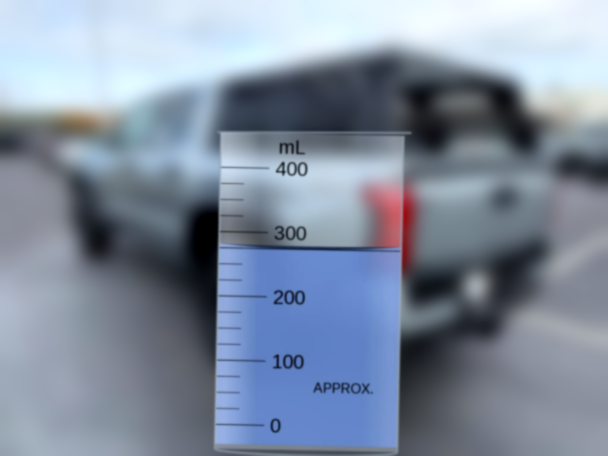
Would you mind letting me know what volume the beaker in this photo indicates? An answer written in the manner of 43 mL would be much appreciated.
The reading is 275 mL
